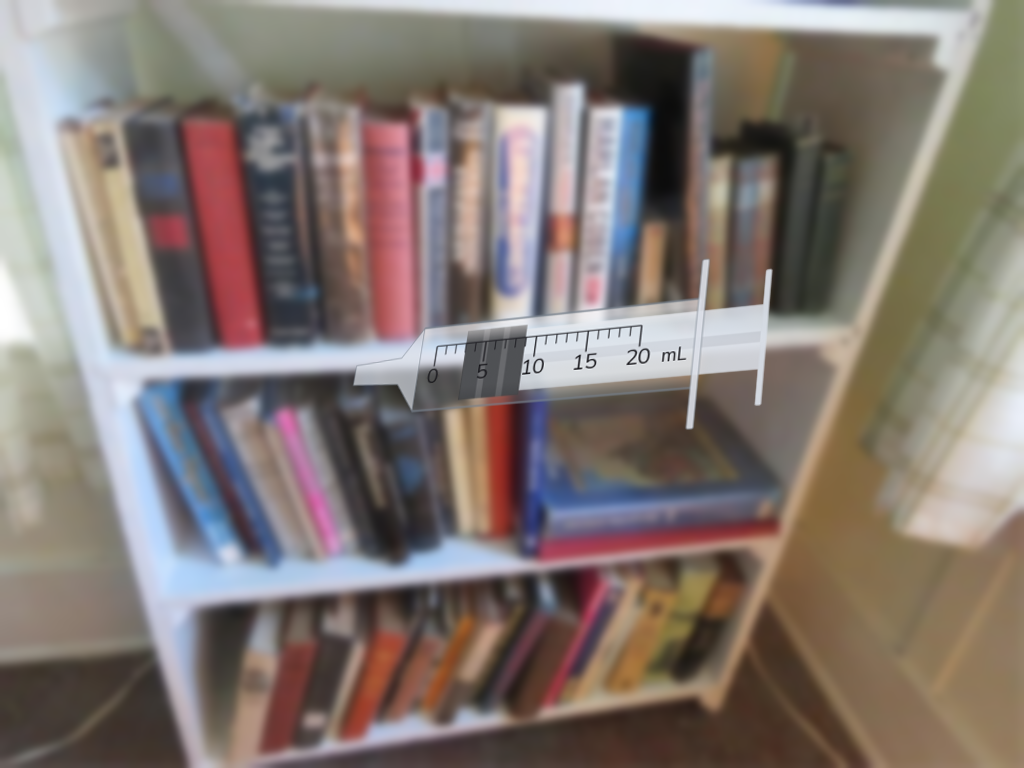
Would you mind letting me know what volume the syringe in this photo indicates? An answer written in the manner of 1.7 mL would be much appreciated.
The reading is 3 mL
